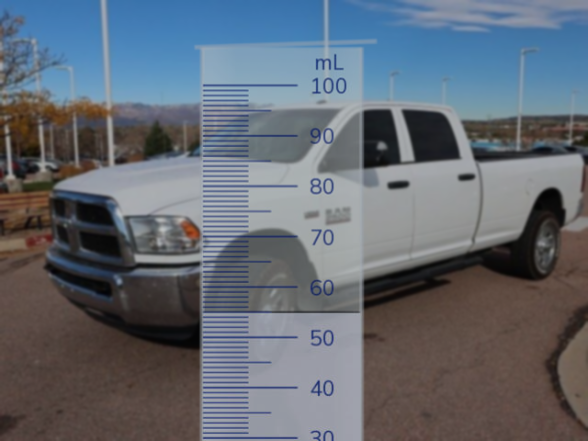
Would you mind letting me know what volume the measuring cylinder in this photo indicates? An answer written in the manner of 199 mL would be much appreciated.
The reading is 55 mL
